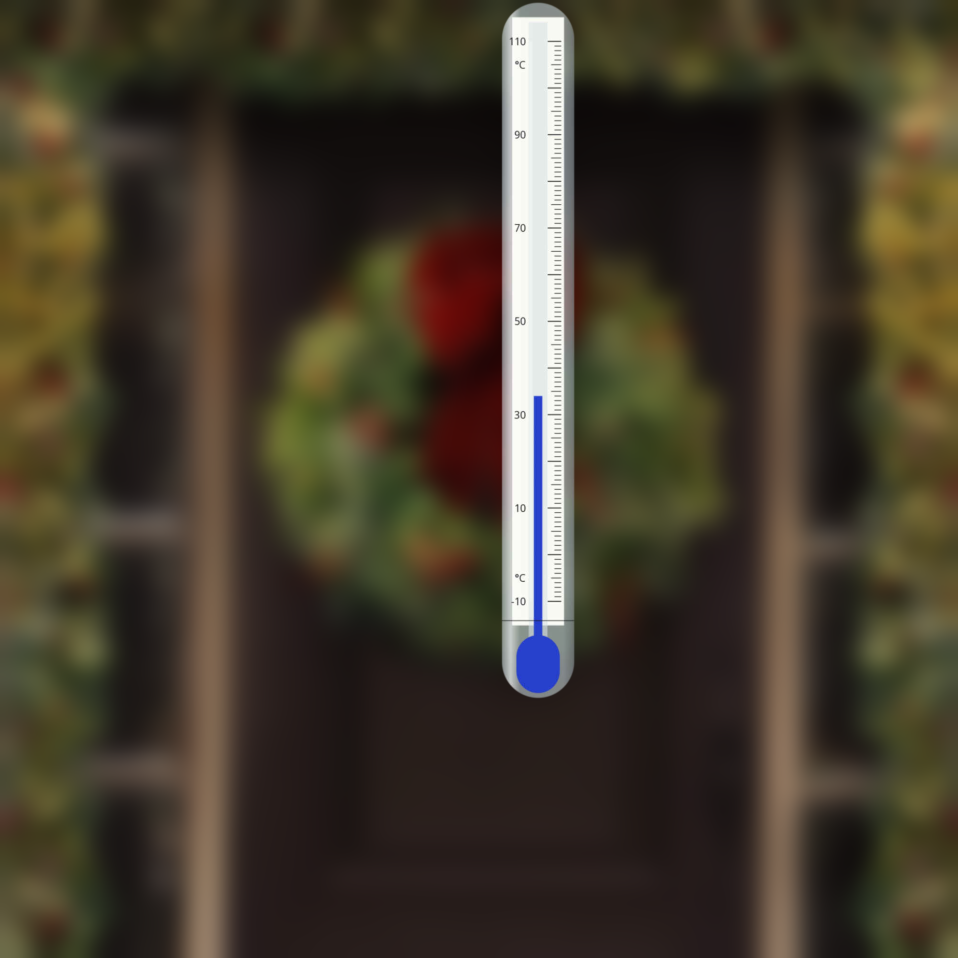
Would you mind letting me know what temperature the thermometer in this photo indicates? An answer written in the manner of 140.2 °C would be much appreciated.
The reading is 34 °C
